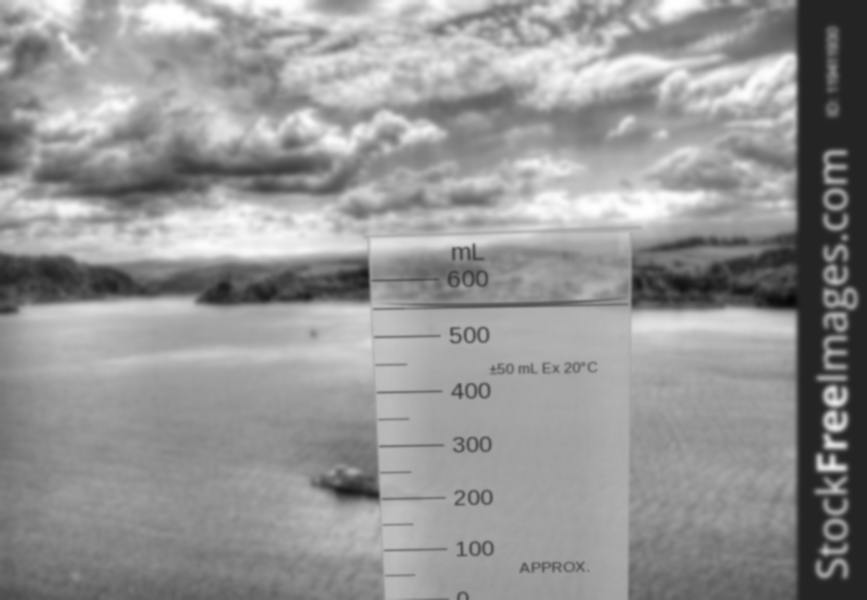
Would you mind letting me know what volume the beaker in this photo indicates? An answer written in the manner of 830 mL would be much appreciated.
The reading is 550 mL
